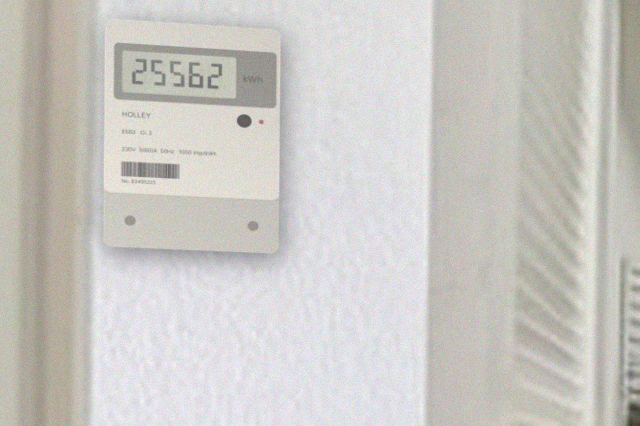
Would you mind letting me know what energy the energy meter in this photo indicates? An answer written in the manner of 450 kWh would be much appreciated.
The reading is 25562 kWh
